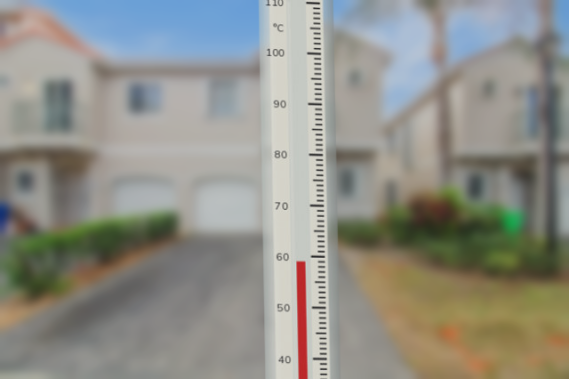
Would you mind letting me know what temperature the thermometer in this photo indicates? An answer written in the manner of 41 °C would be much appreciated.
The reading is 59 °C
